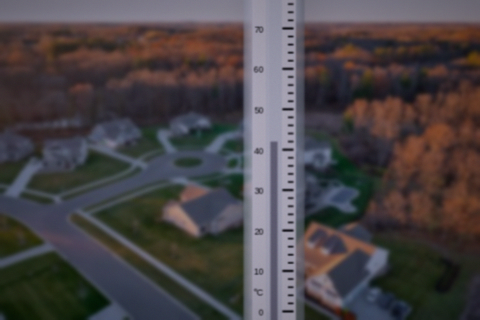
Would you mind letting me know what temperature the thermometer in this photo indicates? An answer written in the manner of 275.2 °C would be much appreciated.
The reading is 42 °C
